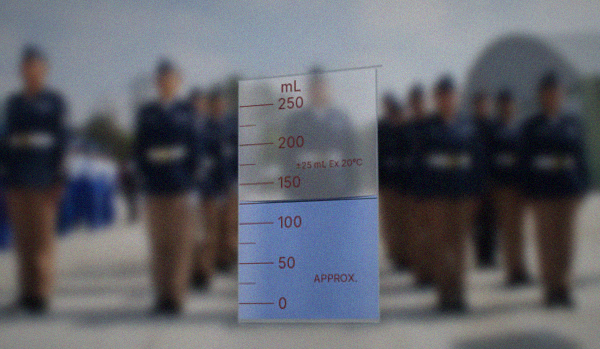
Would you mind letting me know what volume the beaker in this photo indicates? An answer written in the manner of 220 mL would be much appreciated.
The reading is 125 mL
